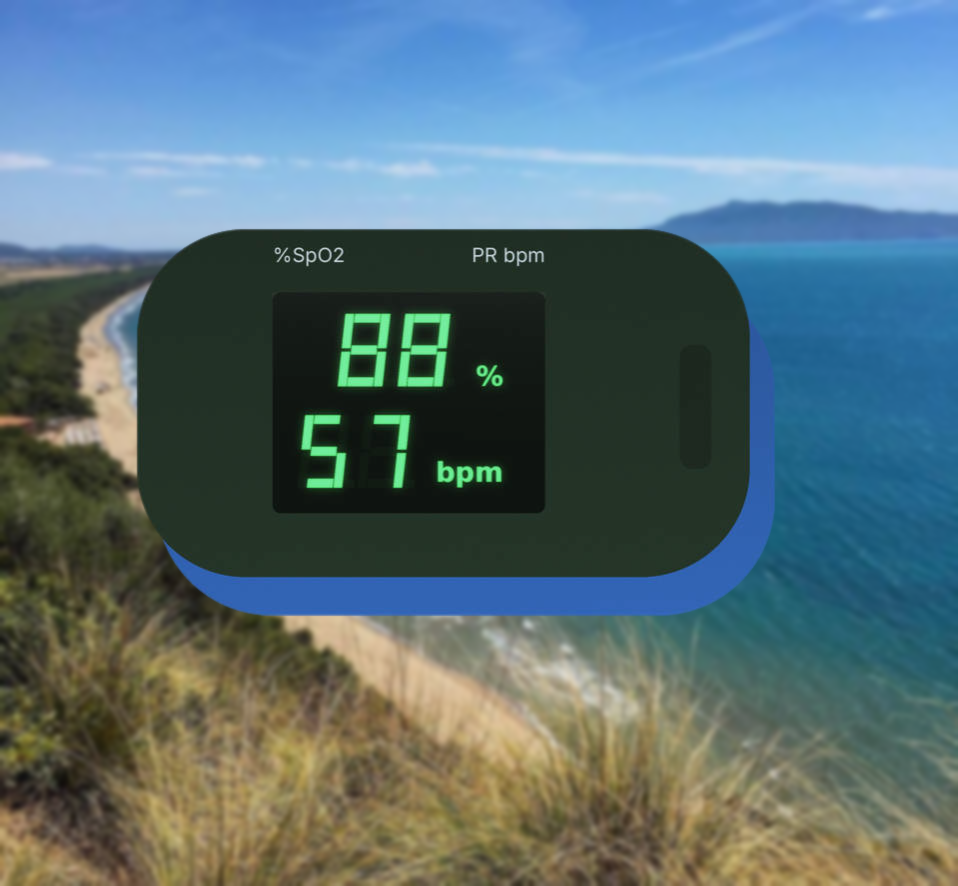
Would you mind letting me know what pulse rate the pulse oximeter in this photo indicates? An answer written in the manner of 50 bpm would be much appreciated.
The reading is 57 bpm
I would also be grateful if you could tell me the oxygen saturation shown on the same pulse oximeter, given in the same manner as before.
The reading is 88 %
